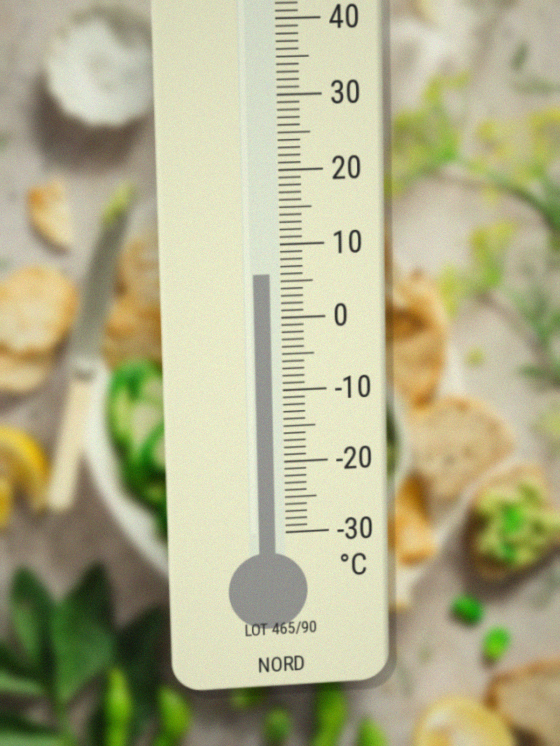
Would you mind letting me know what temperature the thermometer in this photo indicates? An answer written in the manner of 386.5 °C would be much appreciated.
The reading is 6 °C
